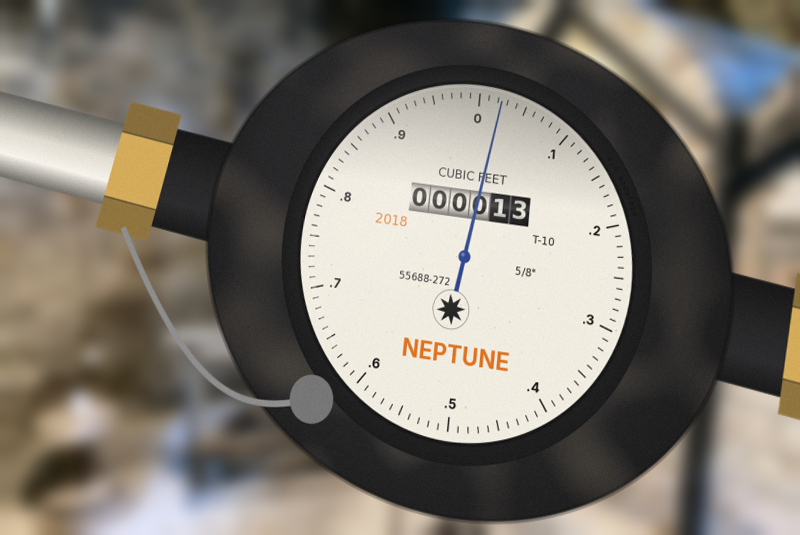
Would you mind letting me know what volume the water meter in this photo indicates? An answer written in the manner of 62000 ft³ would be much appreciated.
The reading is 13.02 ft³
